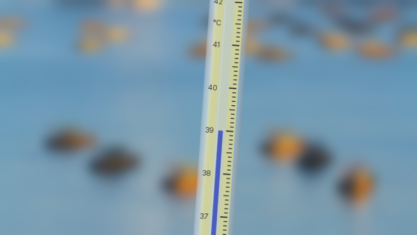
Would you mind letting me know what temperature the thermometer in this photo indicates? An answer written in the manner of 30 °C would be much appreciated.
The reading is 39 °C
